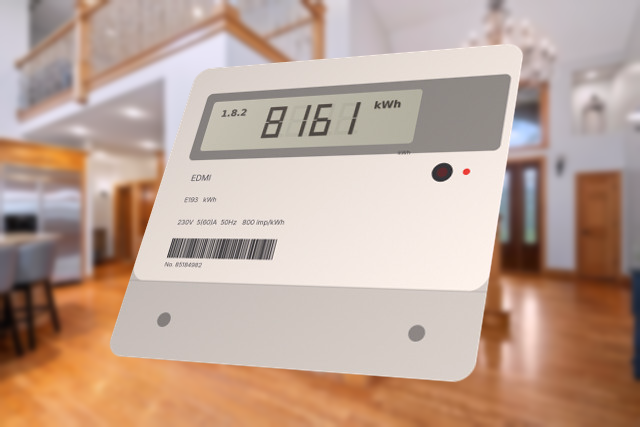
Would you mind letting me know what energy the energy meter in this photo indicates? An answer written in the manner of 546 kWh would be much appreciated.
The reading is 8161 kWh
